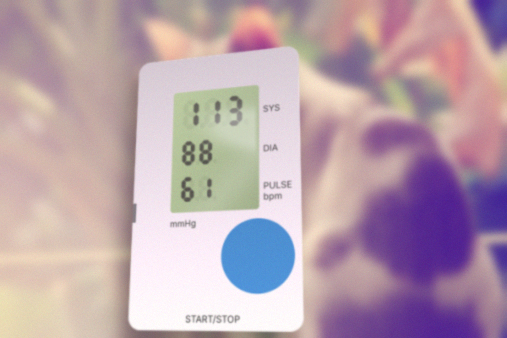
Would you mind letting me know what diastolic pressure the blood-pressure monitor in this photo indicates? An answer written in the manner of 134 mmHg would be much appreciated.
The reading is 88 mmHg
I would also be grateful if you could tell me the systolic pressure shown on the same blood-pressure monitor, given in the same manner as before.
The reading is 113 mmHg
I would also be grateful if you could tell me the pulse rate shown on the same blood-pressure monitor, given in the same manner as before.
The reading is 61 bpm
